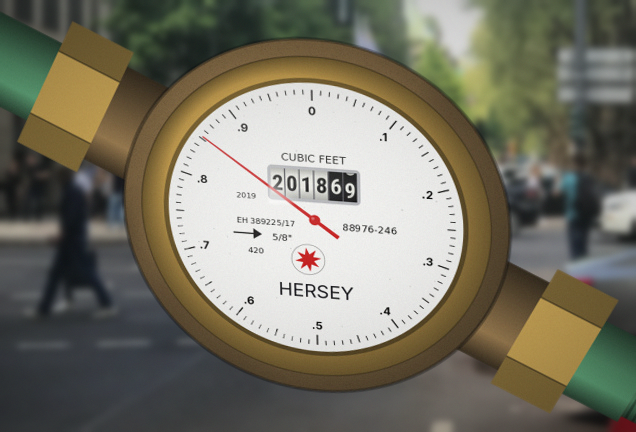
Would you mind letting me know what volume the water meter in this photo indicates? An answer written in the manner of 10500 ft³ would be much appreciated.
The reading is 201868.85 ft³
